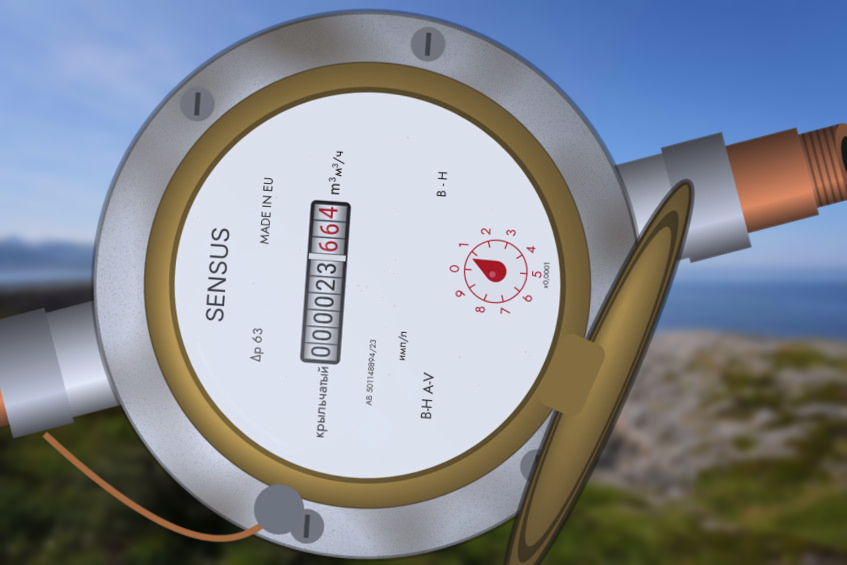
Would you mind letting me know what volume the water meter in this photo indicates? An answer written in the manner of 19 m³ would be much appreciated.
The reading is 23.6640 m³
